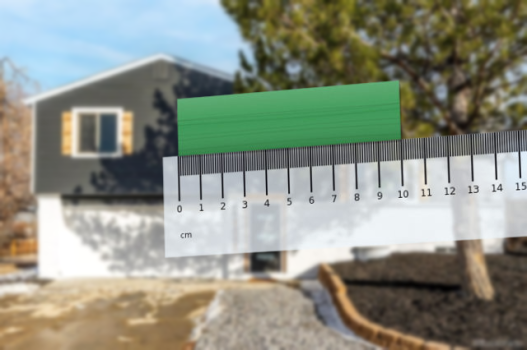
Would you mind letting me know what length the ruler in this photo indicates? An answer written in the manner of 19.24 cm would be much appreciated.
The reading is 10 cm
